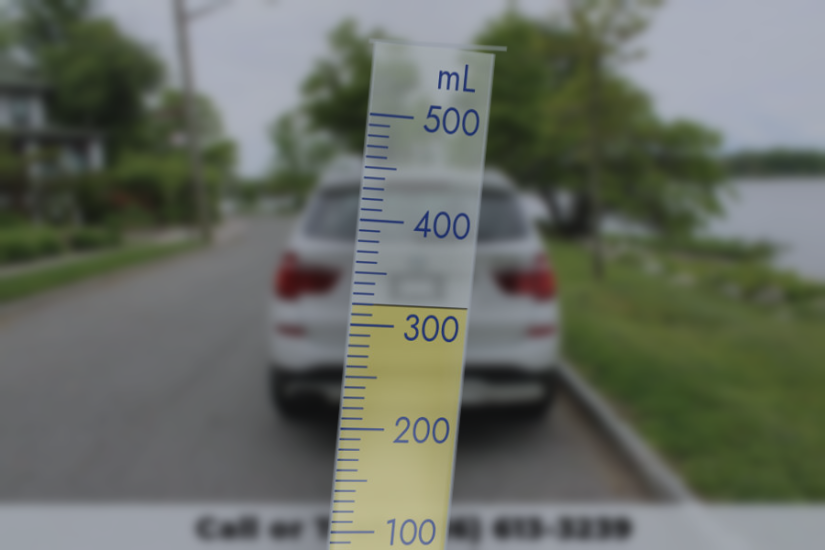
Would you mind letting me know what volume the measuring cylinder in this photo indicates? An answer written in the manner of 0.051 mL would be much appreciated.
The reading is 320 mL
